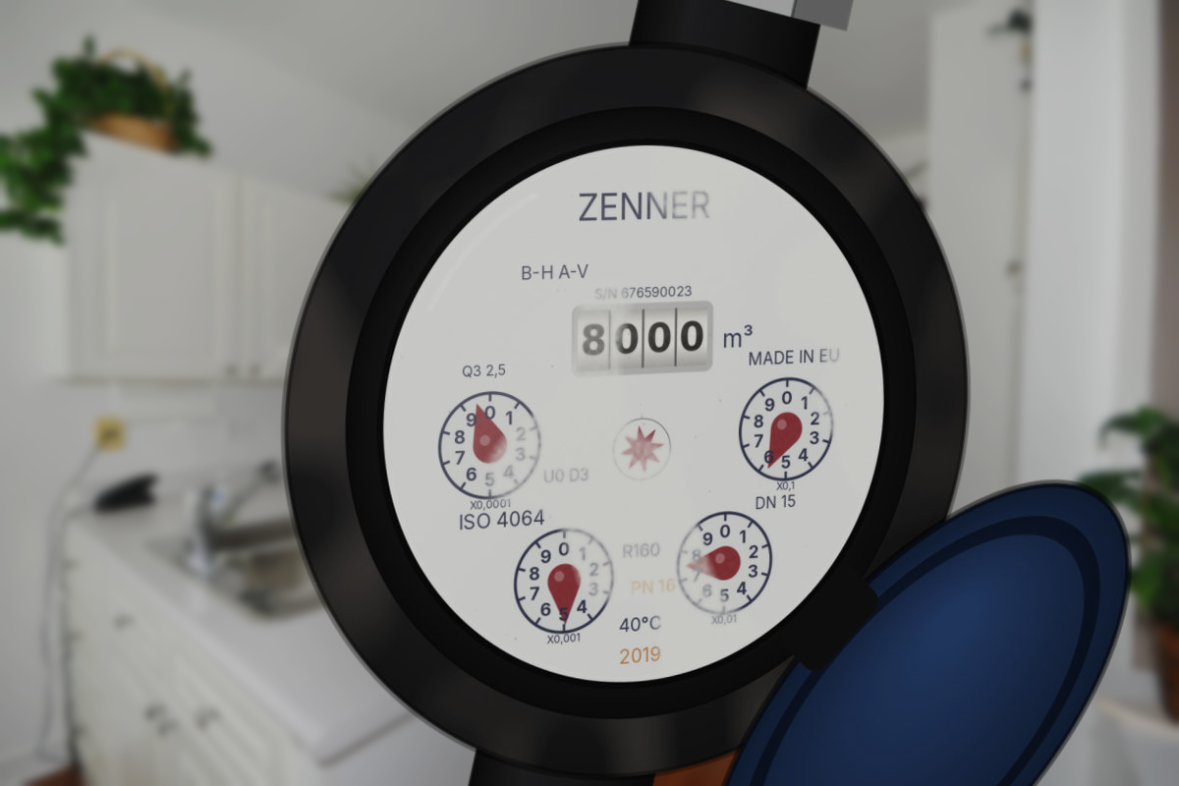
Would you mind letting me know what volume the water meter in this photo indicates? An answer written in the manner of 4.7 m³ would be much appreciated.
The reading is 8000.5749 m³
